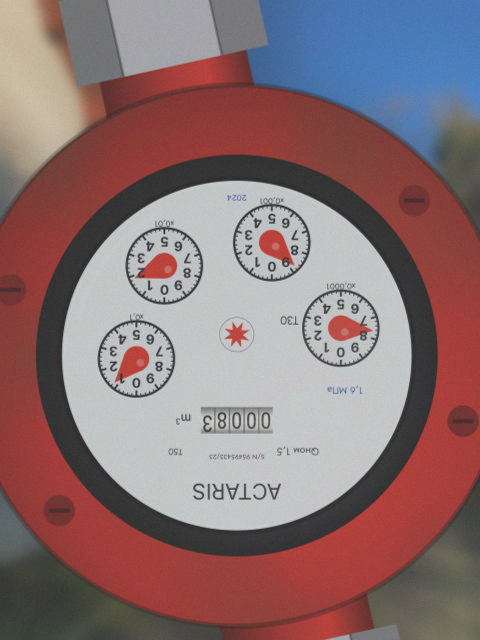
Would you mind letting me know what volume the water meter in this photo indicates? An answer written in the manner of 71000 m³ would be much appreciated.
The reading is 83.1187 m³
